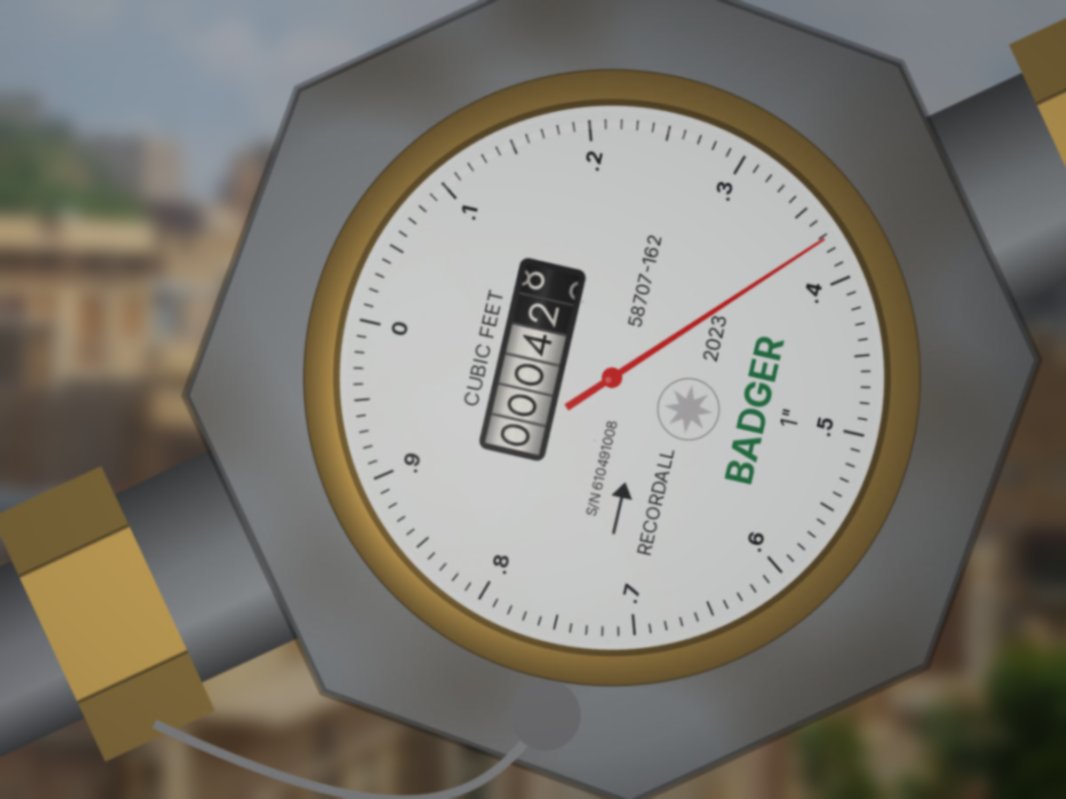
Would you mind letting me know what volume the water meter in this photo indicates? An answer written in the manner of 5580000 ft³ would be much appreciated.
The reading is 428.37 ft³
